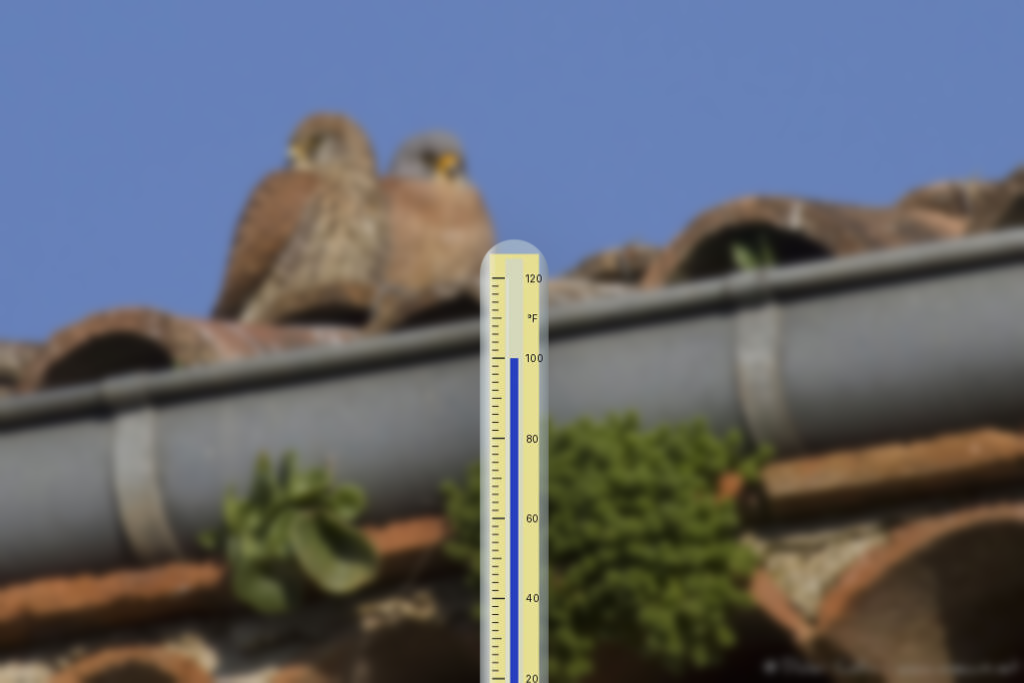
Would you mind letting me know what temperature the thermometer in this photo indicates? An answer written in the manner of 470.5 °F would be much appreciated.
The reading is 100 °F
